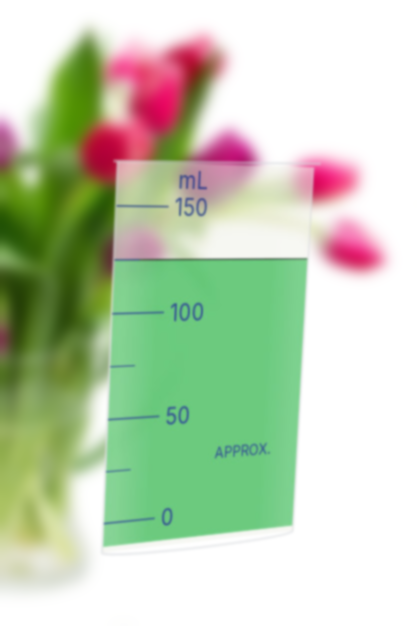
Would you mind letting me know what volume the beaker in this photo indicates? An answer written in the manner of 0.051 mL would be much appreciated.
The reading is 125 mL
